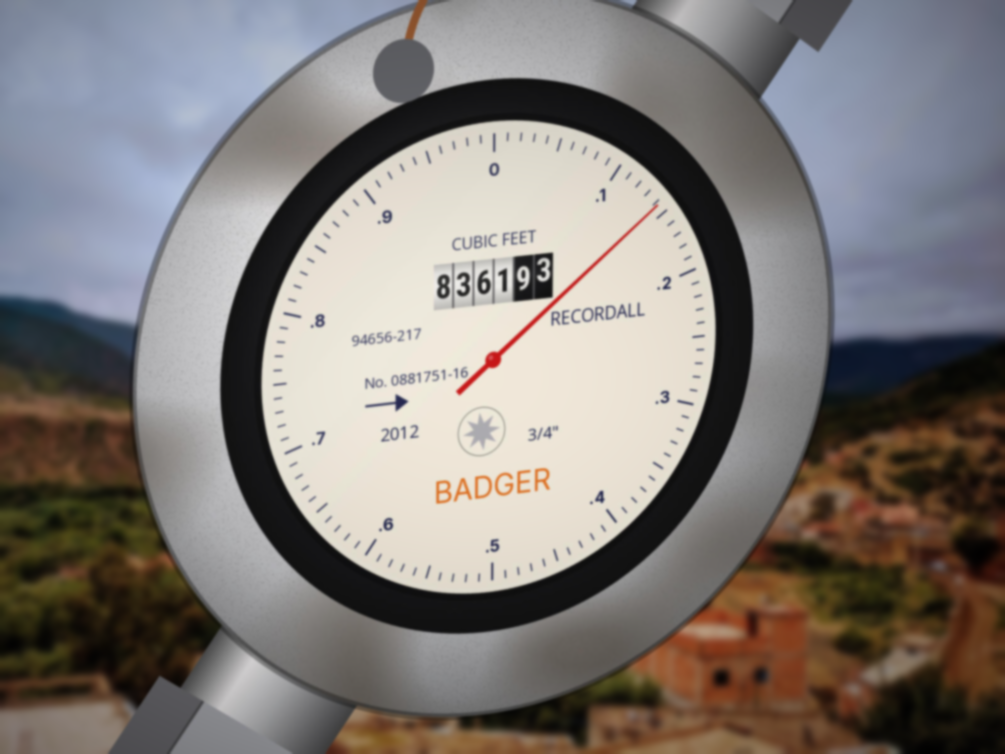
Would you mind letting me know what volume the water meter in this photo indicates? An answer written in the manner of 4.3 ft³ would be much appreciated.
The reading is 836193.14 ft³
